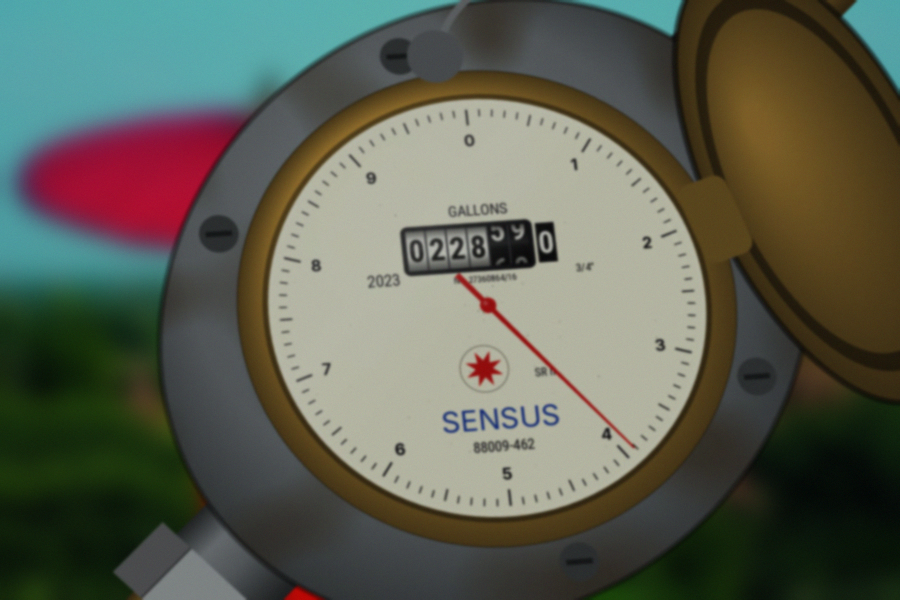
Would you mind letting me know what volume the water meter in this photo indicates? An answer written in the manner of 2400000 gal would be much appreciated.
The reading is 228593.9 gal
